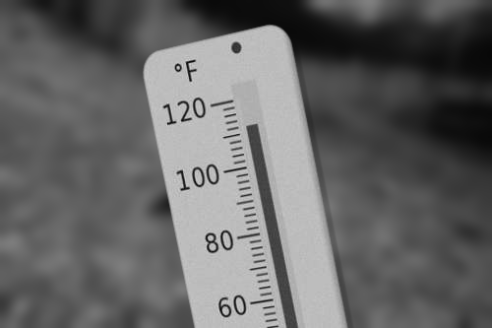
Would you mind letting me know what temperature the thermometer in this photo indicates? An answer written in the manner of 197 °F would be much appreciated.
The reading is 112 °F
